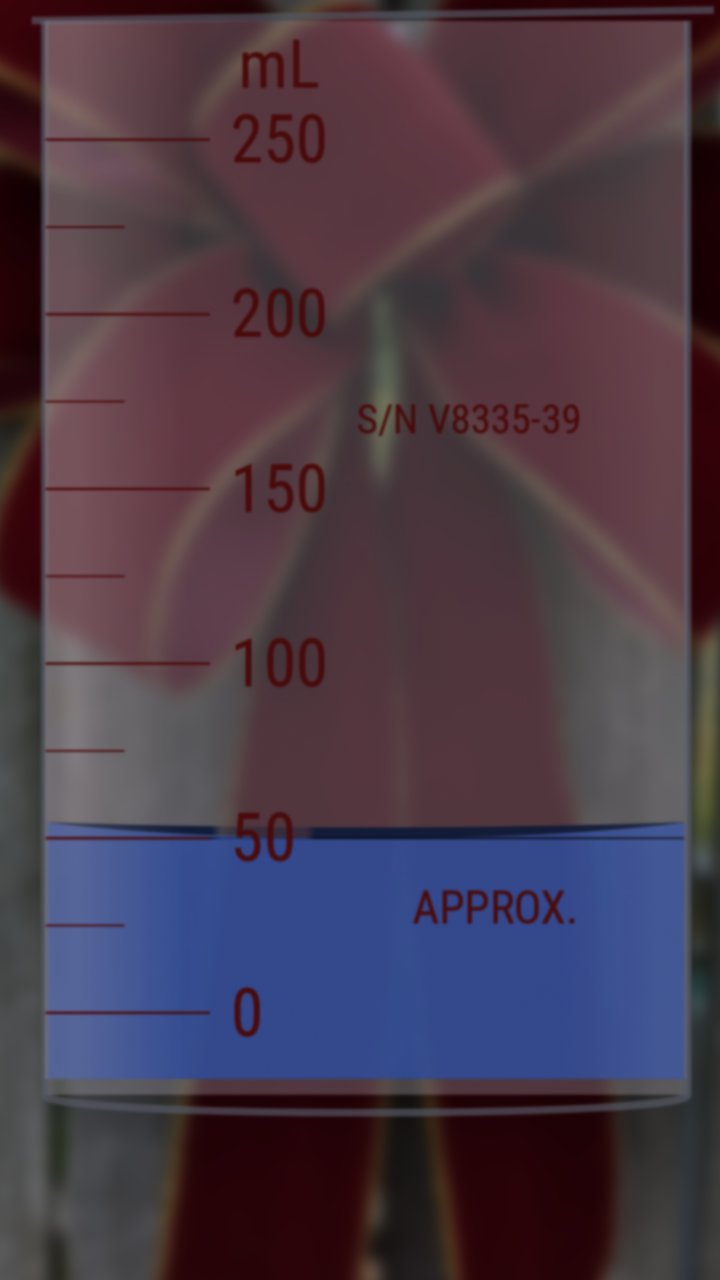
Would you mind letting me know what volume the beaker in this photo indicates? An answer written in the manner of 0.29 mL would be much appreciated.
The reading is 50 mL
